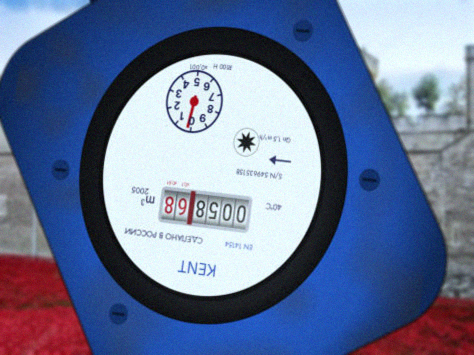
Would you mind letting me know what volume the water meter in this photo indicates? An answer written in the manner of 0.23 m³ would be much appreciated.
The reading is 58.680 m³
